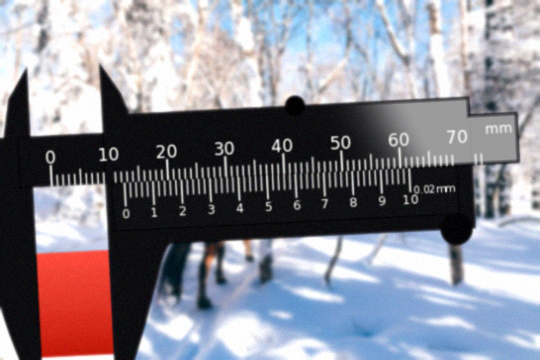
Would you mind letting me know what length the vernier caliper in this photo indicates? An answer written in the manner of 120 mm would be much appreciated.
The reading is 12.5 mm
